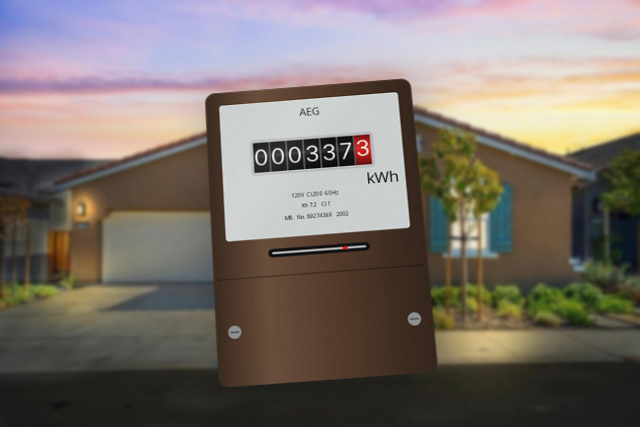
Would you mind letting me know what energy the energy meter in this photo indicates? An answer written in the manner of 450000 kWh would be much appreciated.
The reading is 337.3 kWh
